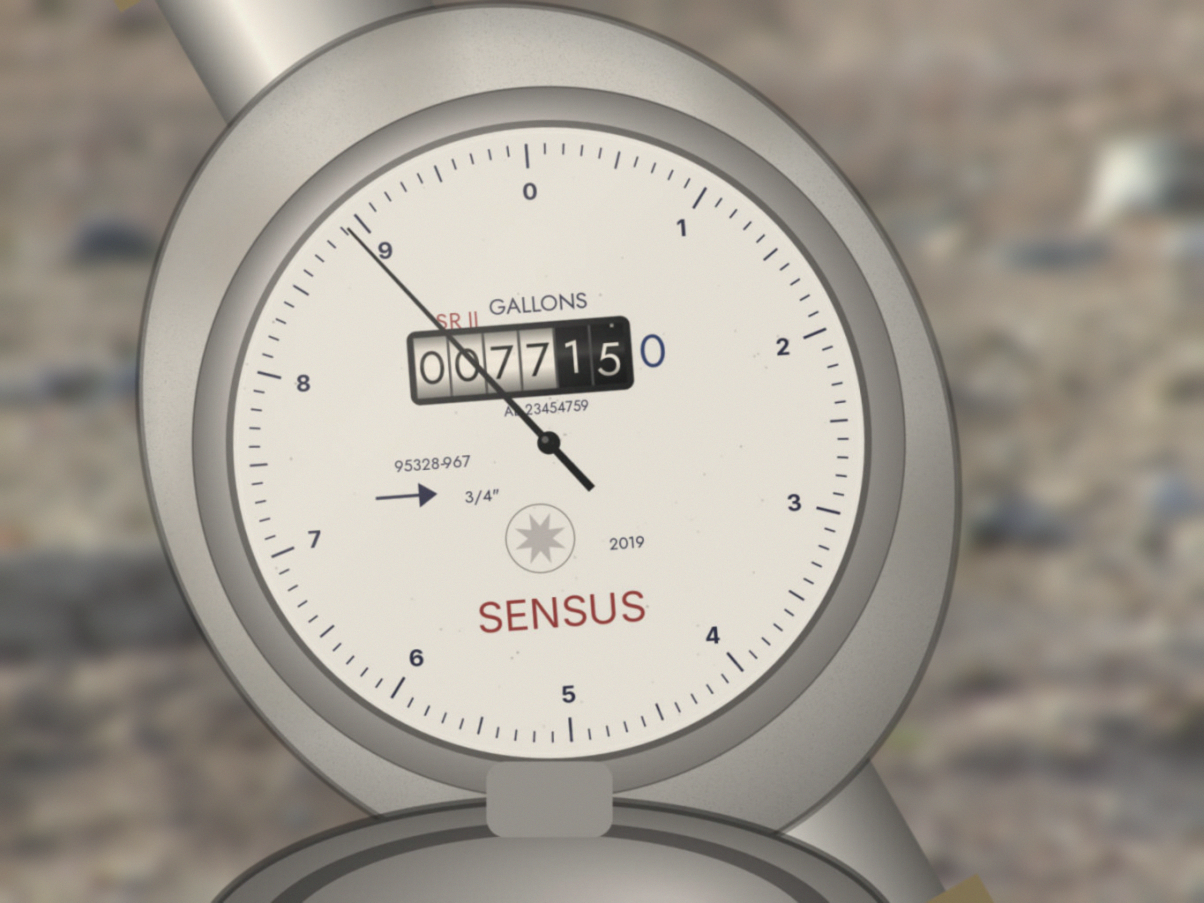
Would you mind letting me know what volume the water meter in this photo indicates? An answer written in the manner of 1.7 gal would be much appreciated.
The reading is 77148.9 gal
